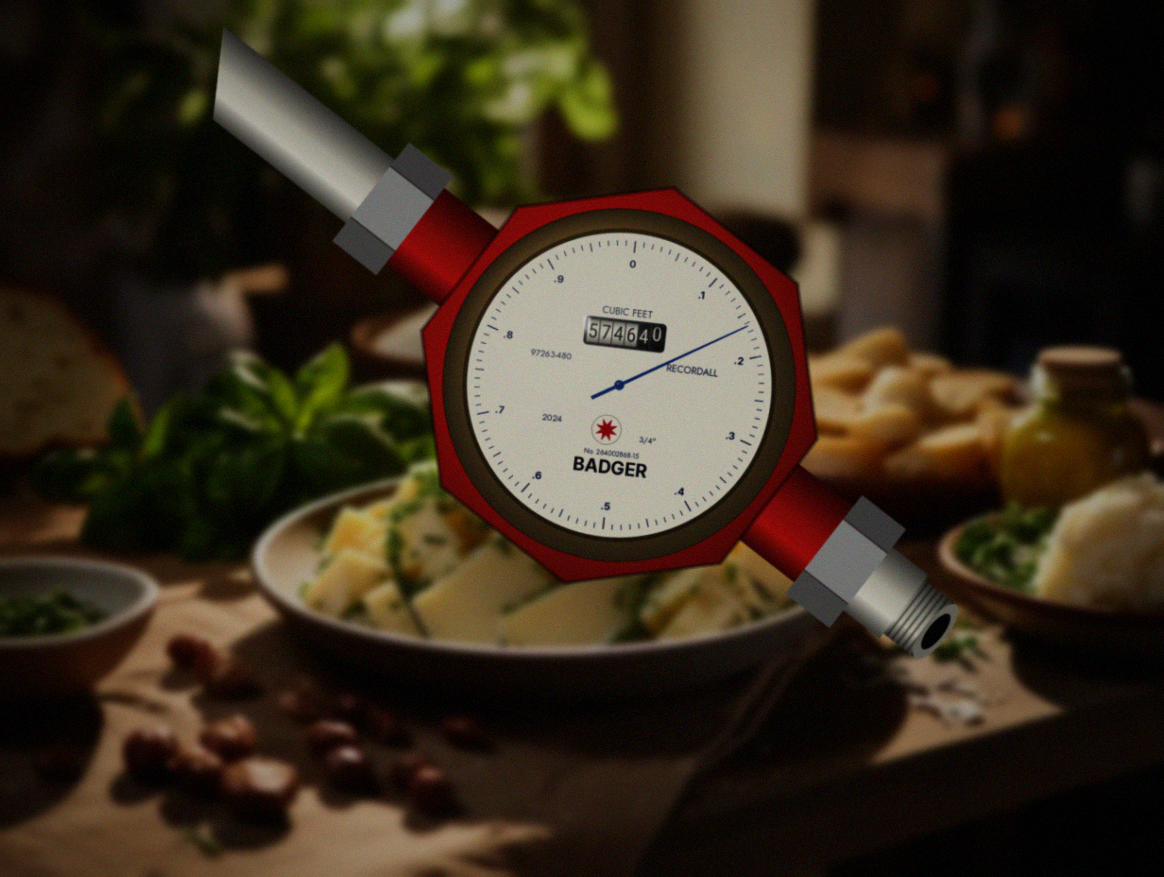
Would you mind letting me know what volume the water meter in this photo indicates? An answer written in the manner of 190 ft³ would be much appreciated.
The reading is 574640.16 ft³
